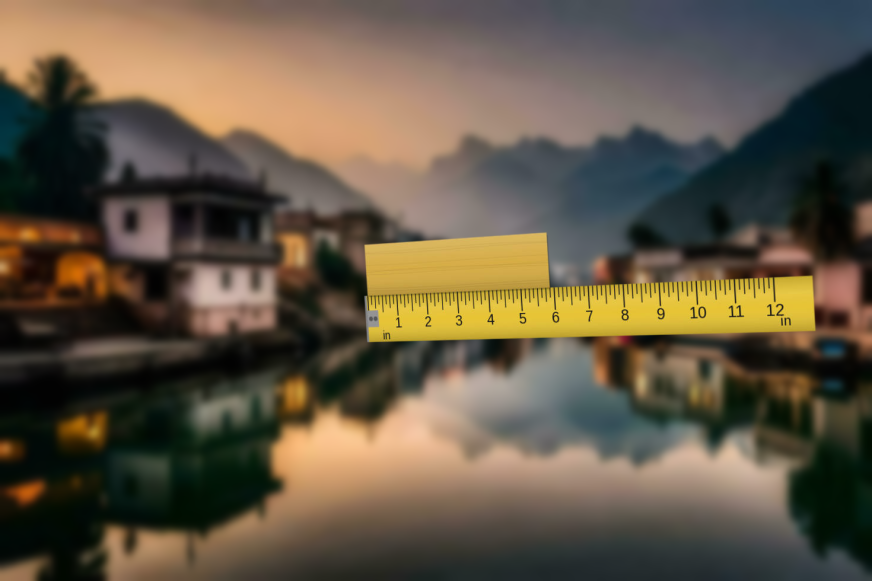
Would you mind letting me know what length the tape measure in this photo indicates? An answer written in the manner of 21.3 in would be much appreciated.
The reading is 5.875 in
